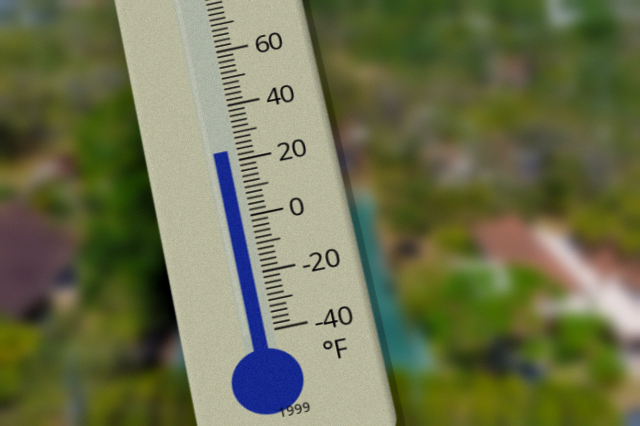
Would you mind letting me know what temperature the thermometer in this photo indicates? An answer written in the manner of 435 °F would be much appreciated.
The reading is 24 °F
